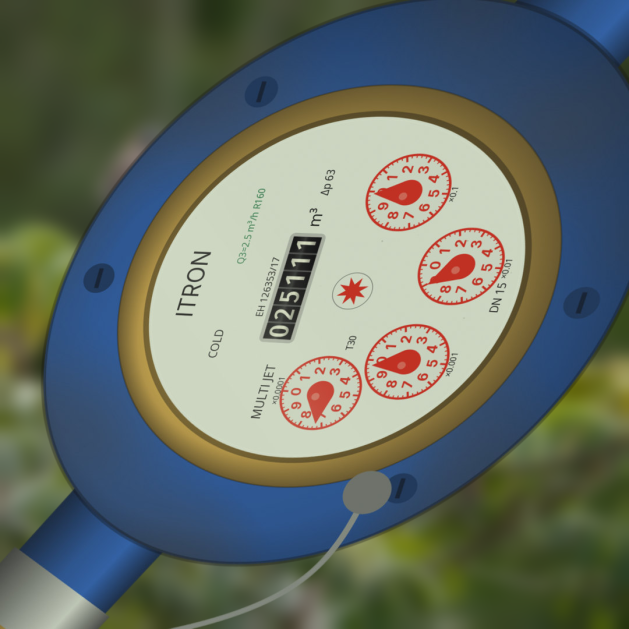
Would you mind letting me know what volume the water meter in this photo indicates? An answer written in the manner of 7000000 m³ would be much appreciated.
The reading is 25110.9897 m³
